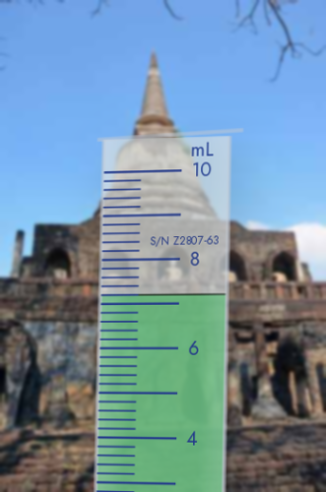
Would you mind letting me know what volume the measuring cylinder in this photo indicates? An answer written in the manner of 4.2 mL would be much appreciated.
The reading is 7.2 mL
